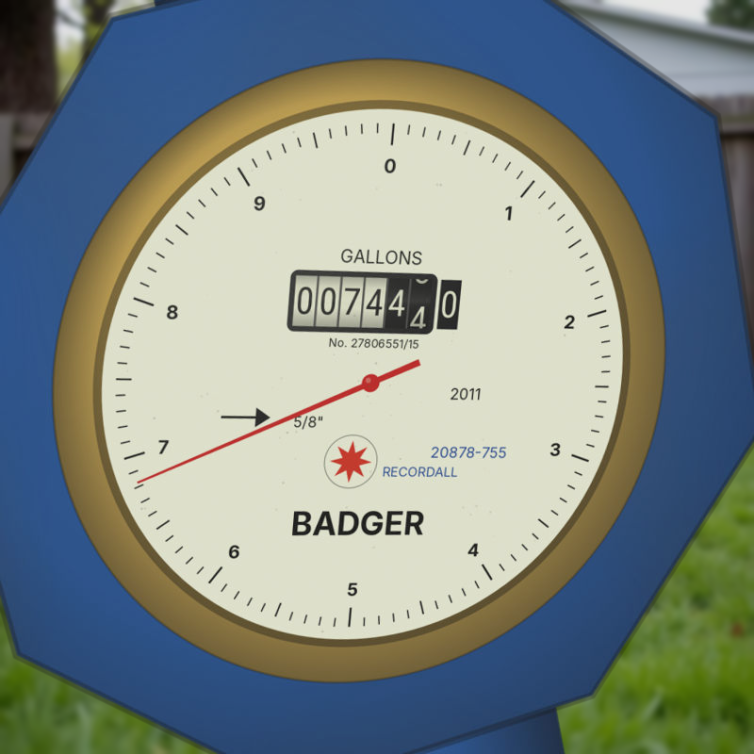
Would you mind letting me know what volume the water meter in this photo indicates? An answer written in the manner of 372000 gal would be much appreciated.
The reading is 74436.8 gal
